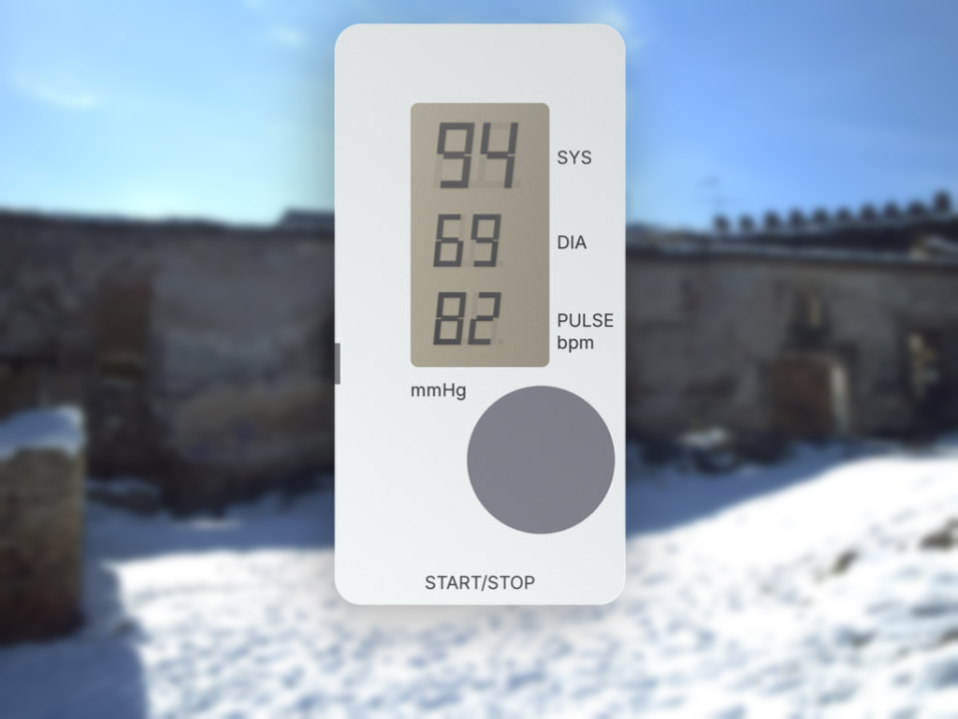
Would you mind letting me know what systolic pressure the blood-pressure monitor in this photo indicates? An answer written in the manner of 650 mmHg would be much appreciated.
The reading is 94 mmHg
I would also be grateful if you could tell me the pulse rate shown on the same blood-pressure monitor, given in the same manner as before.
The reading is 82 bpm
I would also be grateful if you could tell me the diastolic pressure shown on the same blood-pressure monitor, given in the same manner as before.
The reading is 69 mmHg
